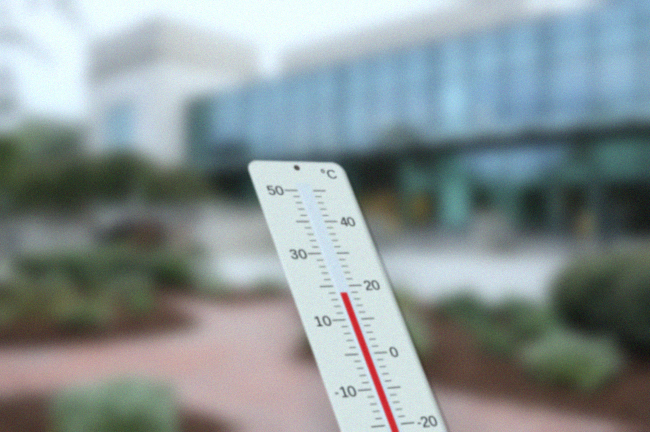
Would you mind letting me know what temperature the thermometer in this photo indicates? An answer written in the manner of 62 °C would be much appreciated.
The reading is 18 °C
